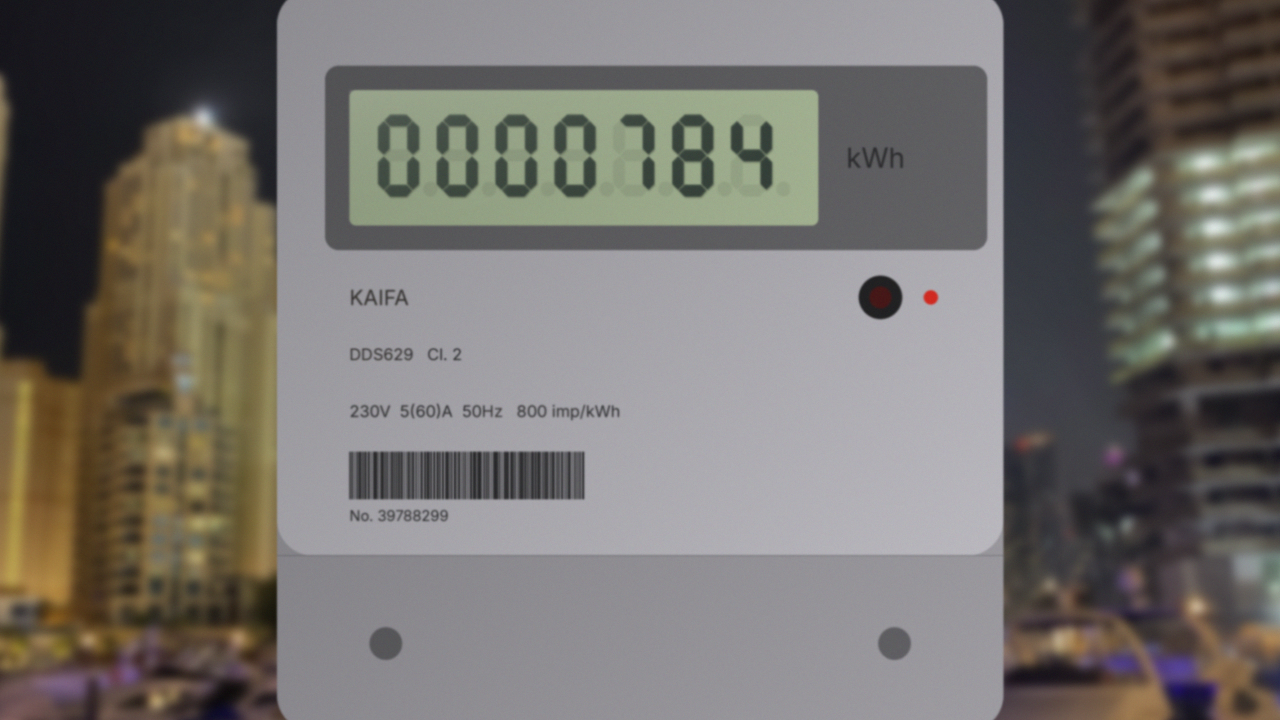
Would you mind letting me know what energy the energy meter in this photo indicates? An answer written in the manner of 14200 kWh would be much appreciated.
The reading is 784 kWh
